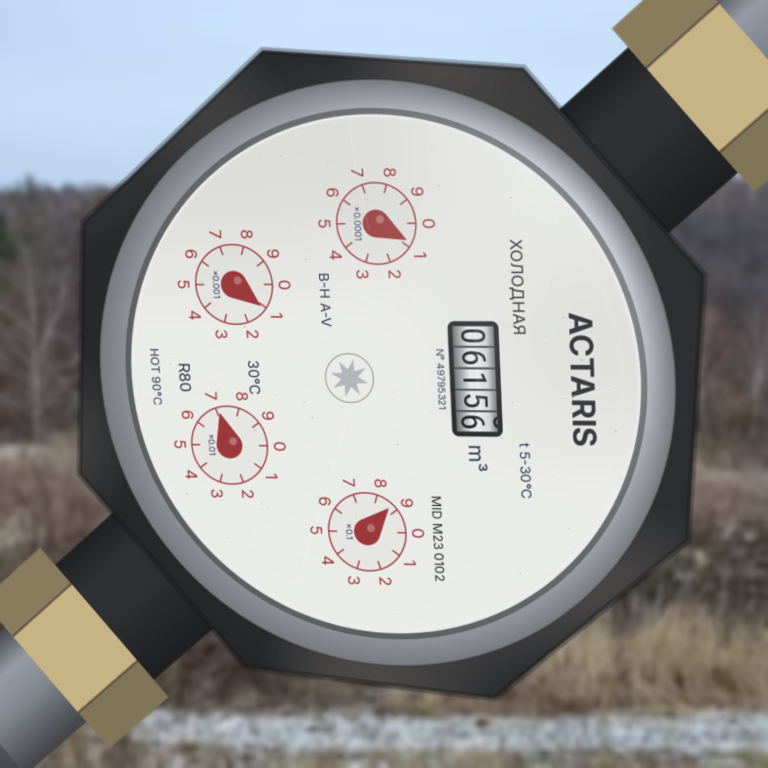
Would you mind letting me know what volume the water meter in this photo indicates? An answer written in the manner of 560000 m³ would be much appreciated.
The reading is 6155.8710 m³
